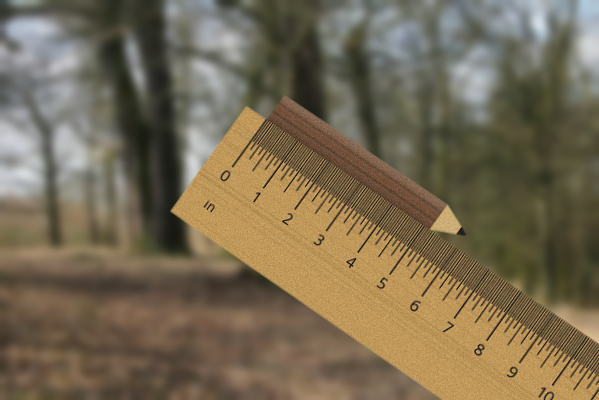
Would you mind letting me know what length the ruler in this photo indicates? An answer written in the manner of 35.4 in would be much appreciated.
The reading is 6 in
